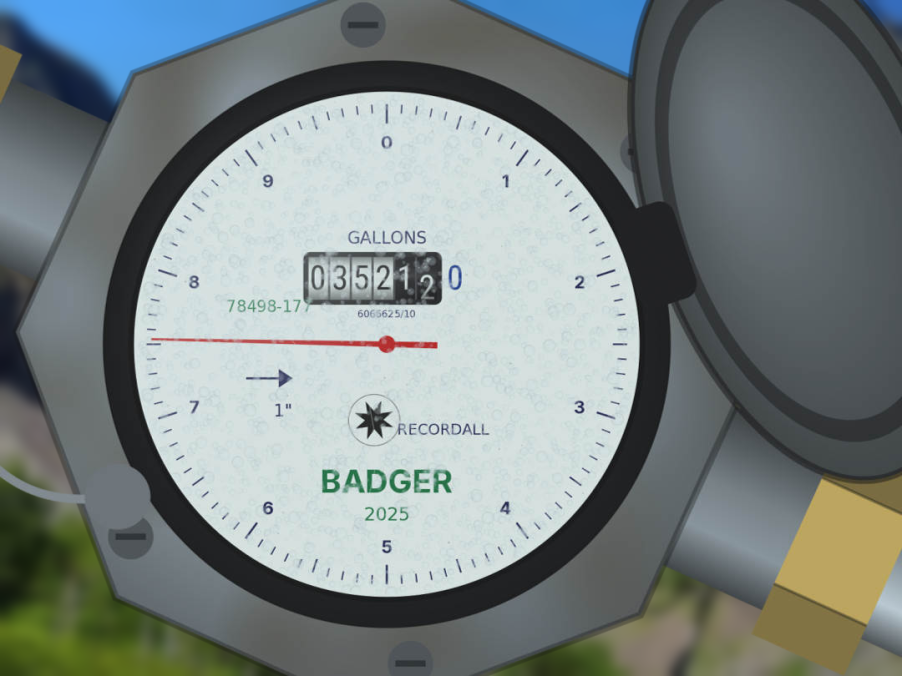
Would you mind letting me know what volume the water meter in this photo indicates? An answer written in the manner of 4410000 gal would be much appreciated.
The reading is 352117.5 gal
